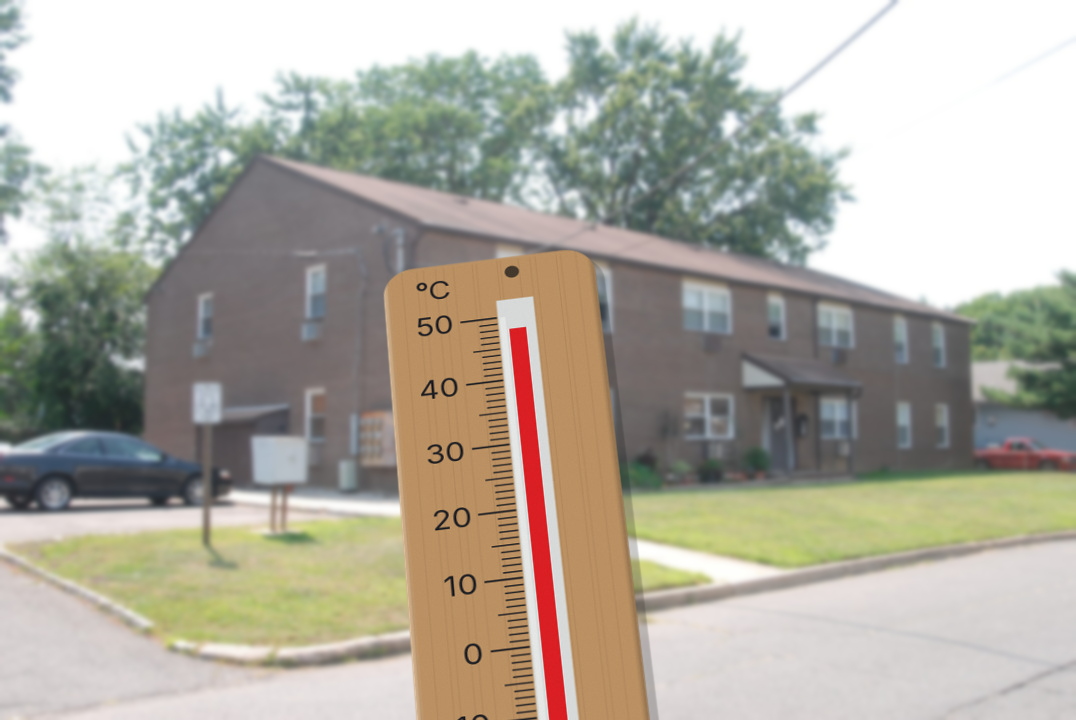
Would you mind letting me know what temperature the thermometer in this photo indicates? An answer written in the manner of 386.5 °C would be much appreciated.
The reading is 48 °C
